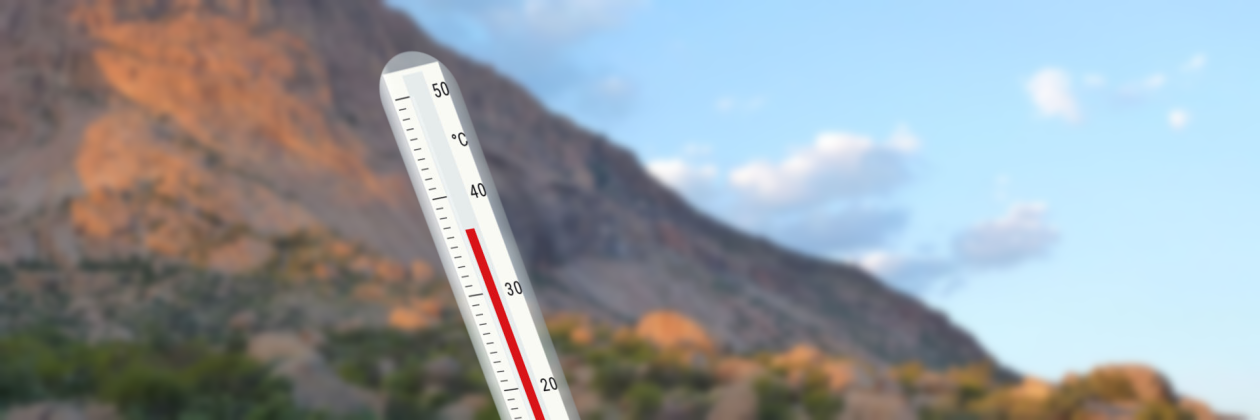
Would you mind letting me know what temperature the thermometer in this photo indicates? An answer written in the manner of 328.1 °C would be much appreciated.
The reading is 36.5 °C
